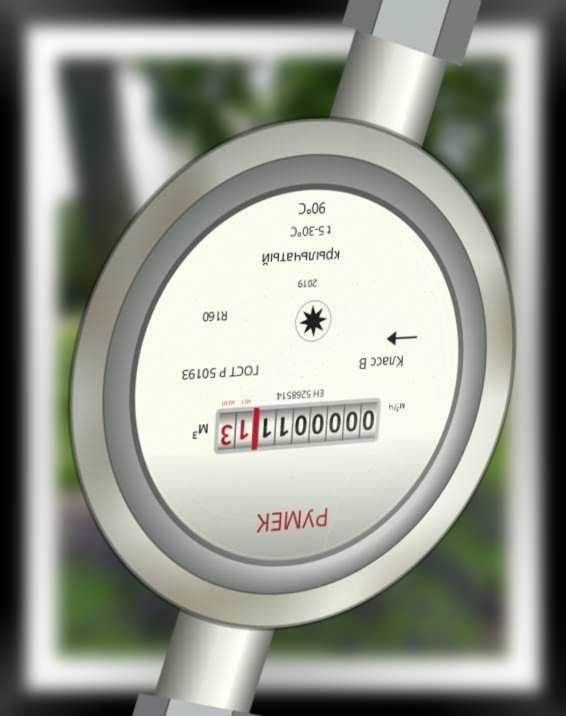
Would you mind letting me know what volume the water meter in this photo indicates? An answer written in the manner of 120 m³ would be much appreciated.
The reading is 11.13 m³
